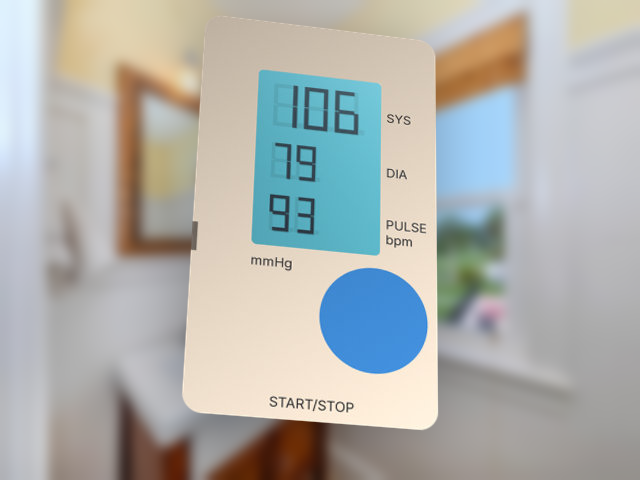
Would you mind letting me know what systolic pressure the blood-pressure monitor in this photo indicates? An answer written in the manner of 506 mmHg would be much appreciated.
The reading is 106 mmHg
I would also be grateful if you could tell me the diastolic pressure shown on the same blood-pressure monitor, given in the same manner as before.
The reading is 79 mmHg
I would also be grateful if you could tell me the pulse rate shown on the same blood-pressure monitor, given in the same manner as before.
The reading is 93 bpm
